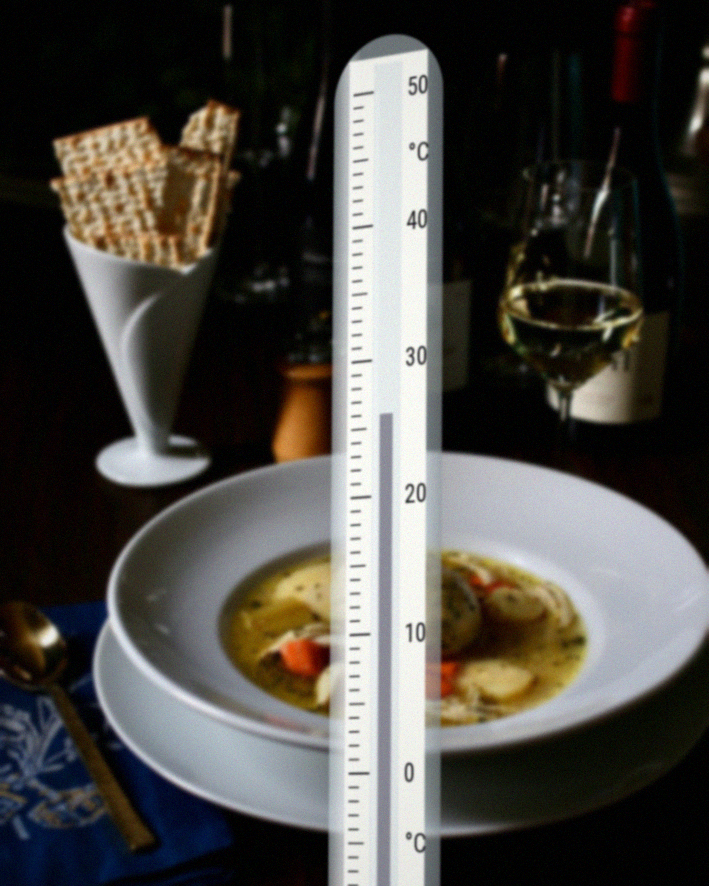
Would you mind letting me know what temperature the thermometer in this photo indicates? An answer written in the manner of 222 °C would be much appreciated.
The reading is 26 °C
